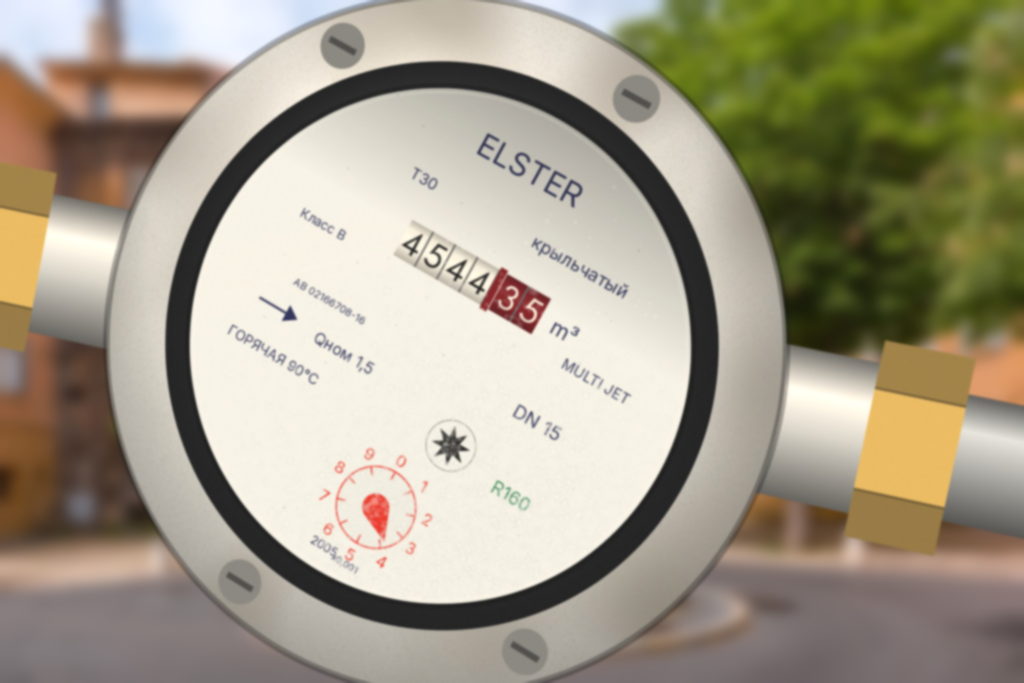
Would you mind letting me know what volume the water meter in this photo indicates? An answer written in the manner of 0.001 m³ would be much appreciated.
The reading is 4544.353 m³
